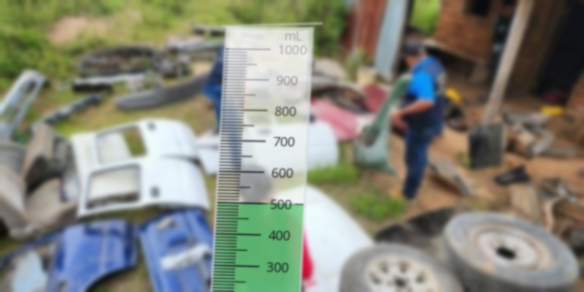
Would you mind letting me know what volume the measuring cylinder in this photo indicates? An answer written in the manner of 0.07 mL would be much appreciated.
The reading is 500 mL
